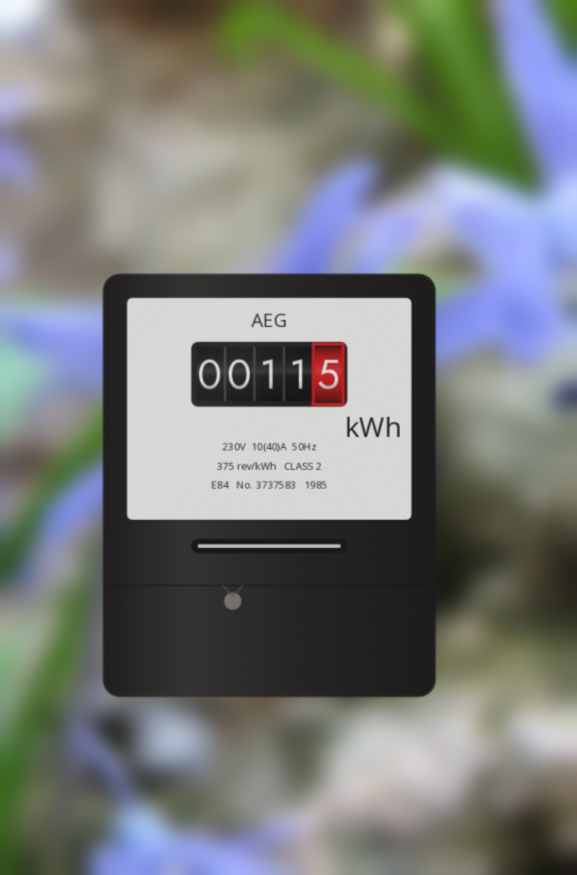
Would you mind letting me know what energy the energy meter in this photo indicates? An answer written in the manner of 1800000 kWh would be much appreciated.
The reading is 11.5 kWh
